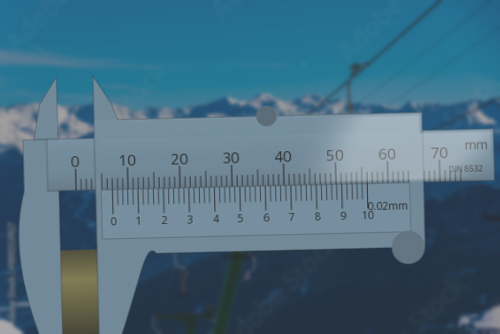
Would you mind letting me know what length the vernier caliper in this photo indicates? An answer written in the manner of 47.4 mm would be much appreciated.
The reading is 7.0 mm
